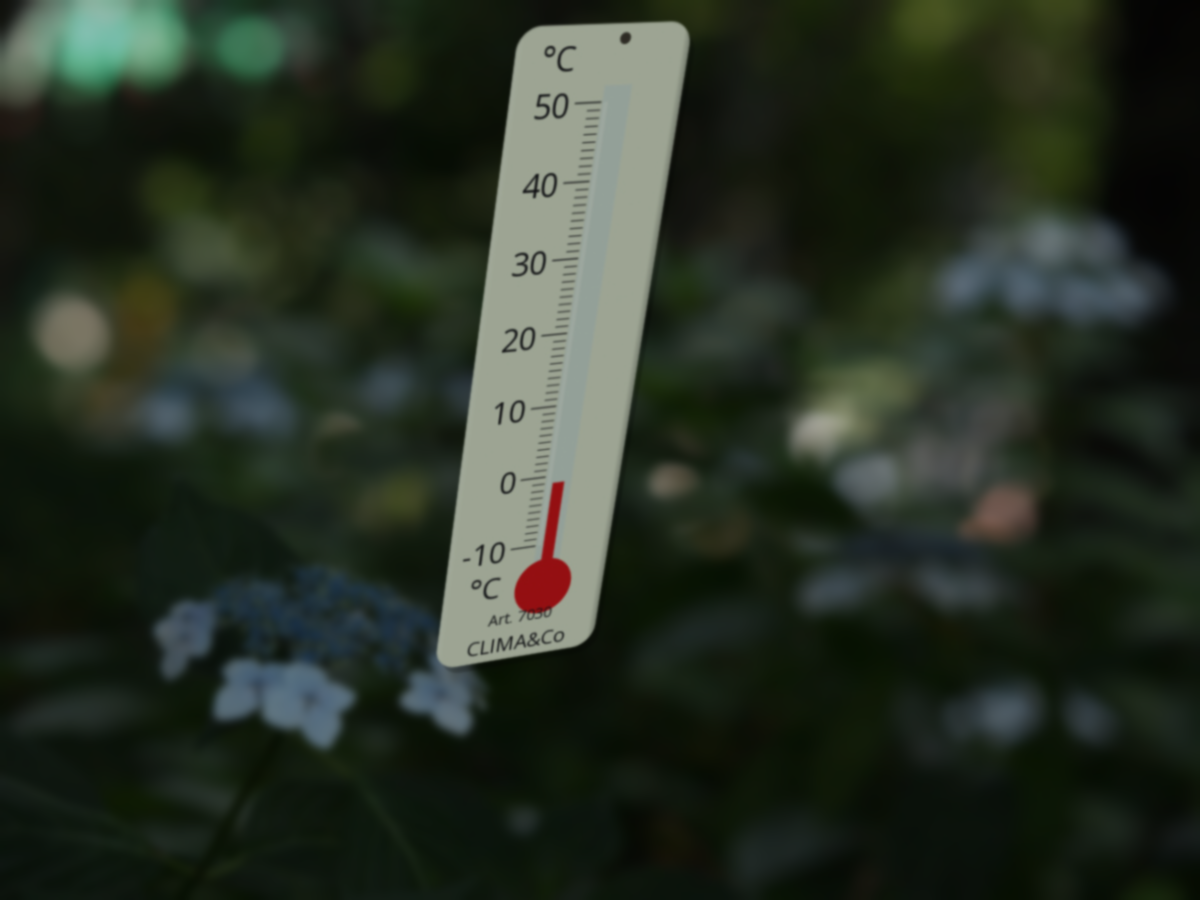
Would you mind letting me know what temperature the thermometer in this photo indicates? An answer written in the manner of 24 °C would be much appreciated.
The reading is -1 °C
